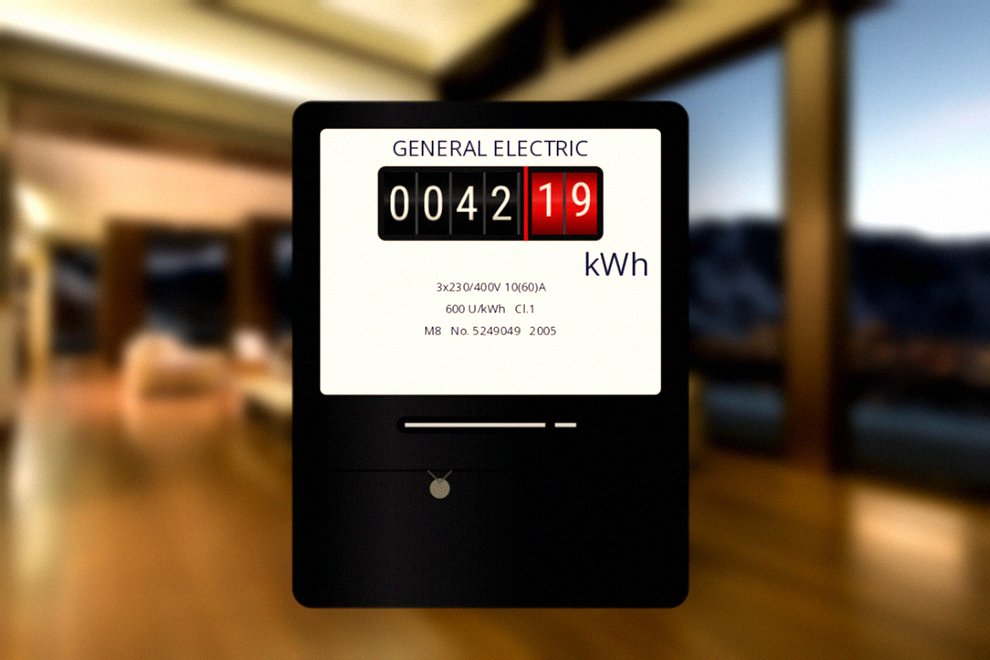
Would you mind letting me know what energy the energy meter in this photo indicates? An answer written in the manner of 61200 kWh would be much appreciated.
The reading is 42.19 kWh
